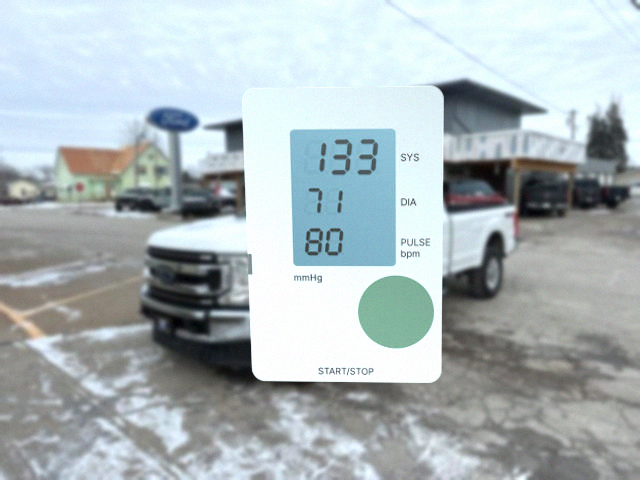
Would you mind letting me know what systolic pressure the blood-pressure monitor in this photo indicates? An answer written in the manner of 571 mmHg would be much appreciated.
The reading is 133 mmHg
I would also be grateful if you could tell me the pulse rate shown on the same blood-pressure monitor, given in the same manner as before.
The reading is 80 bpm
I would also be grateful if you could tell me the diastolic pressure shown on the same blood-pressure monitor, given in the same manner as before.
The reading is 71 mmHg
